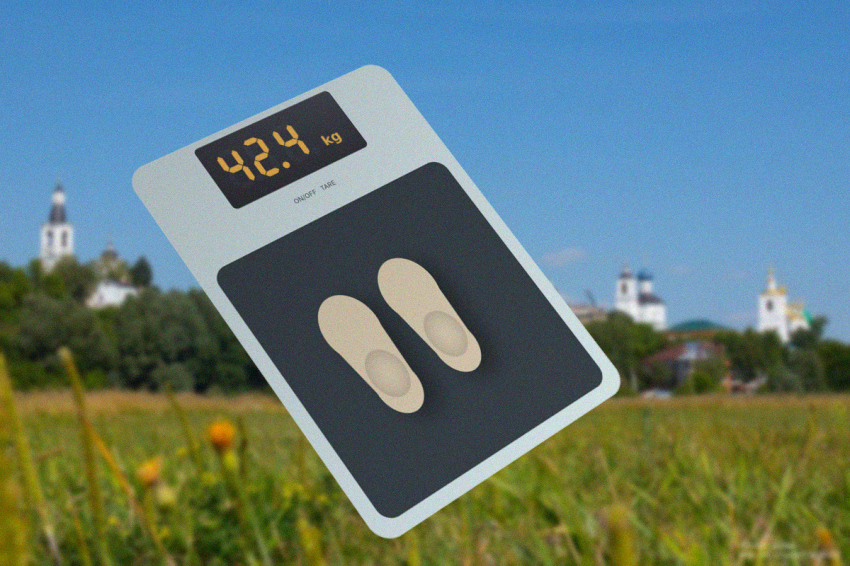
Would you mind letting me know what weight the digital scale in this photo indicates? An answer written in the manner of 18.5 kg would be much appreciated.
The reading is 42.4 kg
